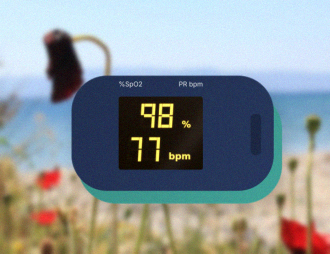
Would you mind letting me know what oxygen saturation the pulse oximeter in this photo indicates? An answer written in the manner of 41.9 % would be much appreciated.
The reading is 98 %
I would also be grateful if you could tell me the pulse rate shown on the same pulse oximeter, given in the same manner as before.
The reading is 77 bpm
